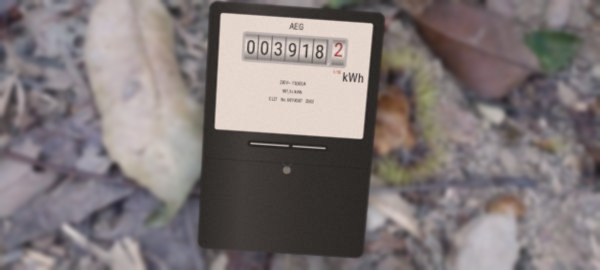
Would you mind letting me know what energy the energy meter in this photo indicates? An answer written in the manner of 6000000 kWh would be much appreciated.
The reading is 3918.2 kWh
